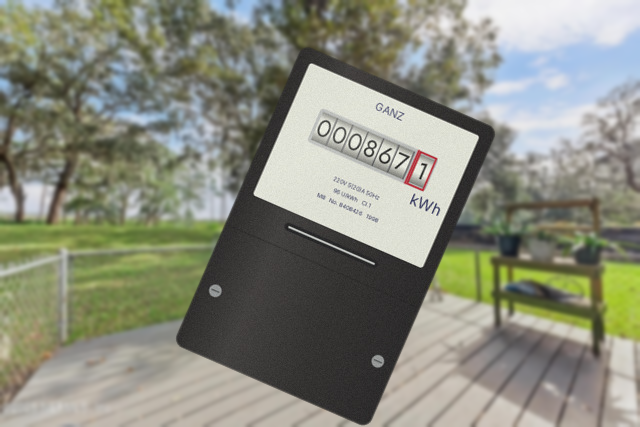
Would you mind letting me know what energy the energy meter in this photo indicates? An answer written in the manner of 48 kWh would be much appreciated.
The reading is 867.1 kWh
